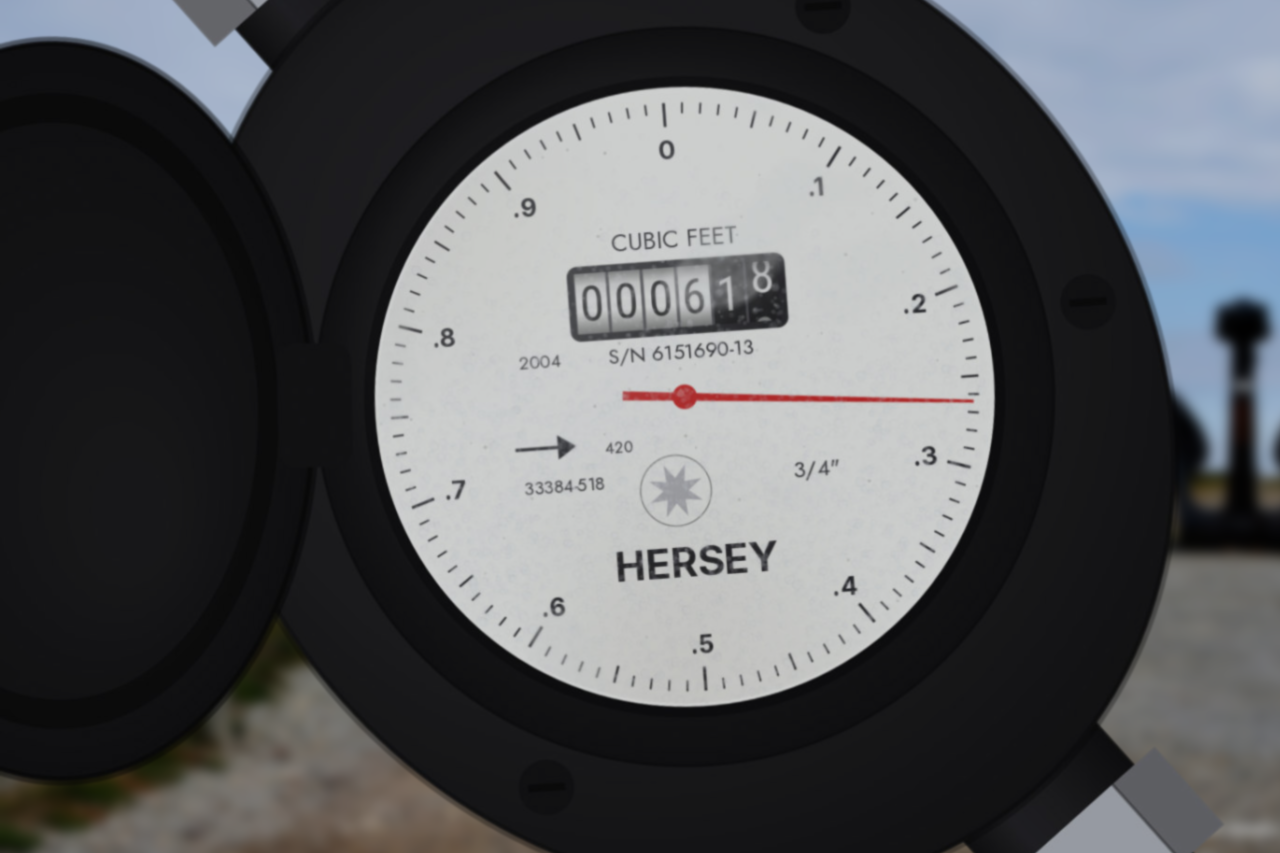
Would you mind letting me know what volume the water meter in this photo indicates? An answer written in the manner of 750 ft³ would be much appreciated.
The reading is 618.26 ft³
